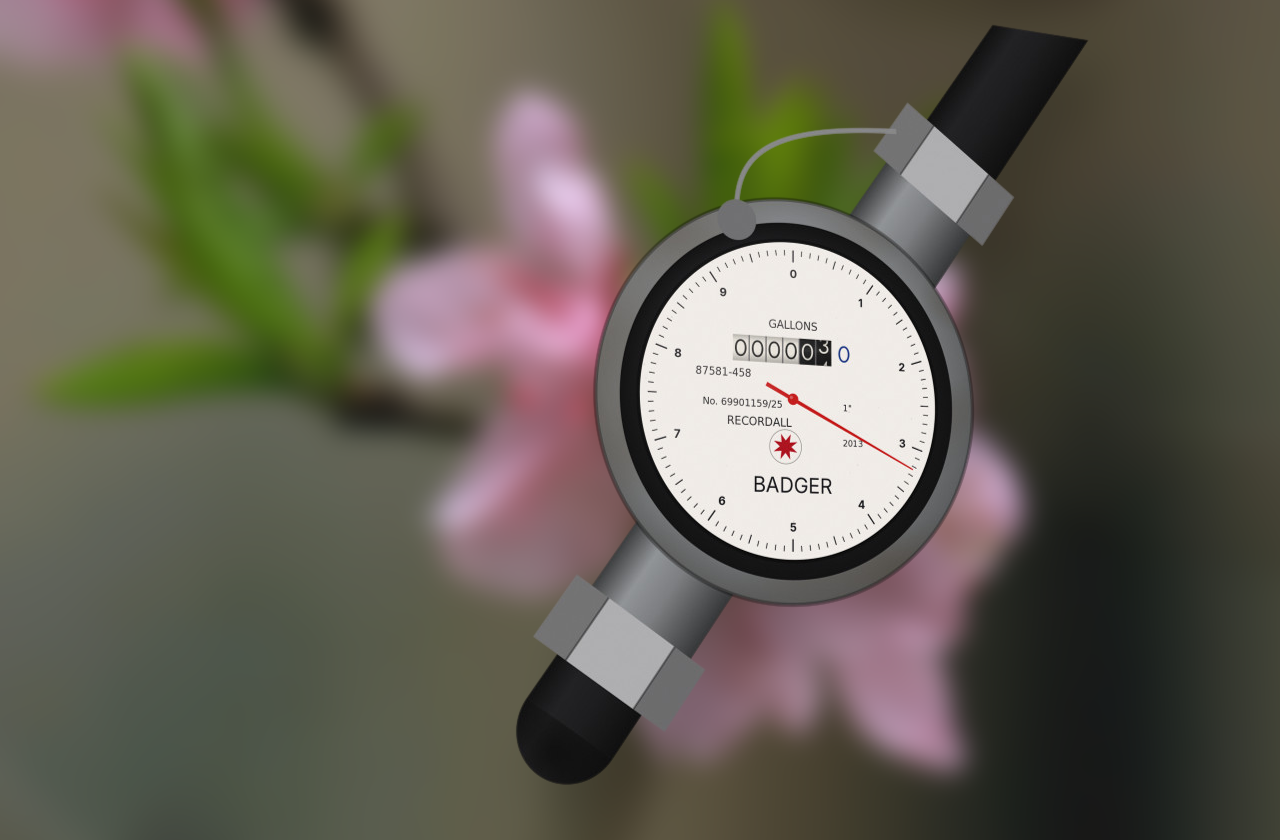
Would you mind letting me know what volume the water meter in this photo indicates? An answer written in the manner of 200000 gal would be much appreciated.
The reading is 33.2 gal
